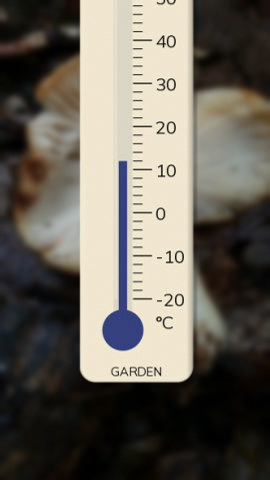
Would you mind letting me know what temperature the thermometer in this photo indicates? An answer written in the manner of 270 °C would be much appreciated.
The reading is 12 °C
